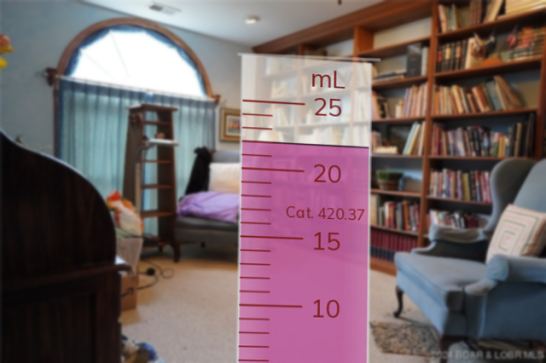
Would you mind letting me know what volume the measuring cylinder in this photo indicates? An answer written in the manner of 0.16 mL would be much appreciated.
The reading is 22 mL
